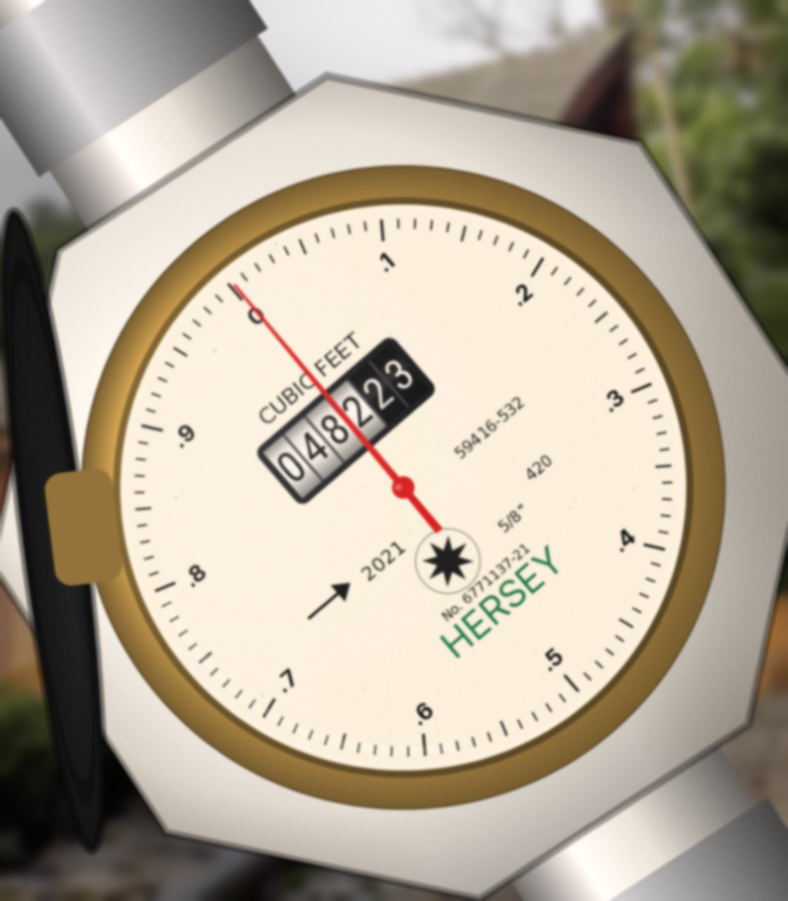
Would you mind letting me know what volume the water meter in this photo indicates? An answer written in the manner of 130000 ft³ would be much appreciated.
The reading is 48223.00 ft³
